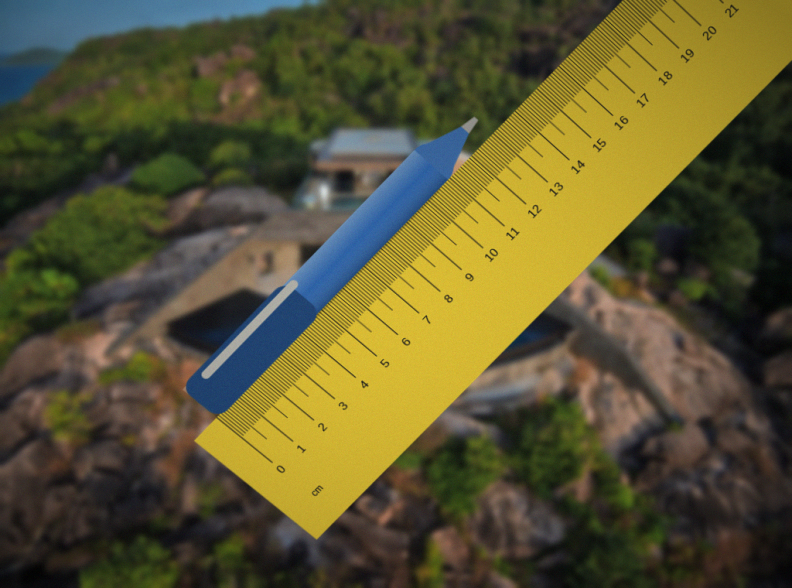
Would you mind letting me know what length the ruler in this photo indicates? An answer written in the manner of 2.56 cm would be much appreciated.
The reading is 13 cm
